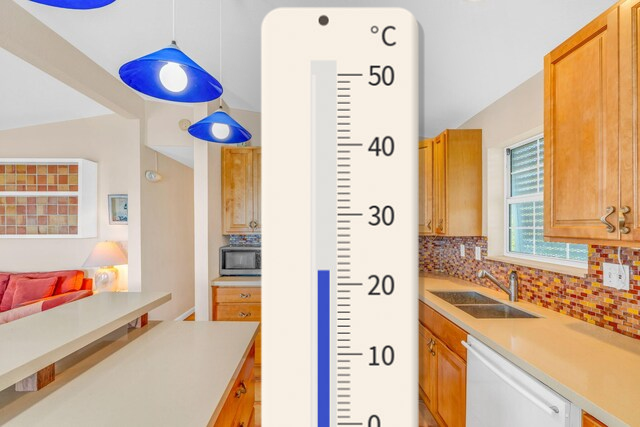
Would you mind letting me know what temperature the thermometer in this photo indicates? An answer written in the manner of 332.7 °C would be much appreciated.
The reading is 22 °C
